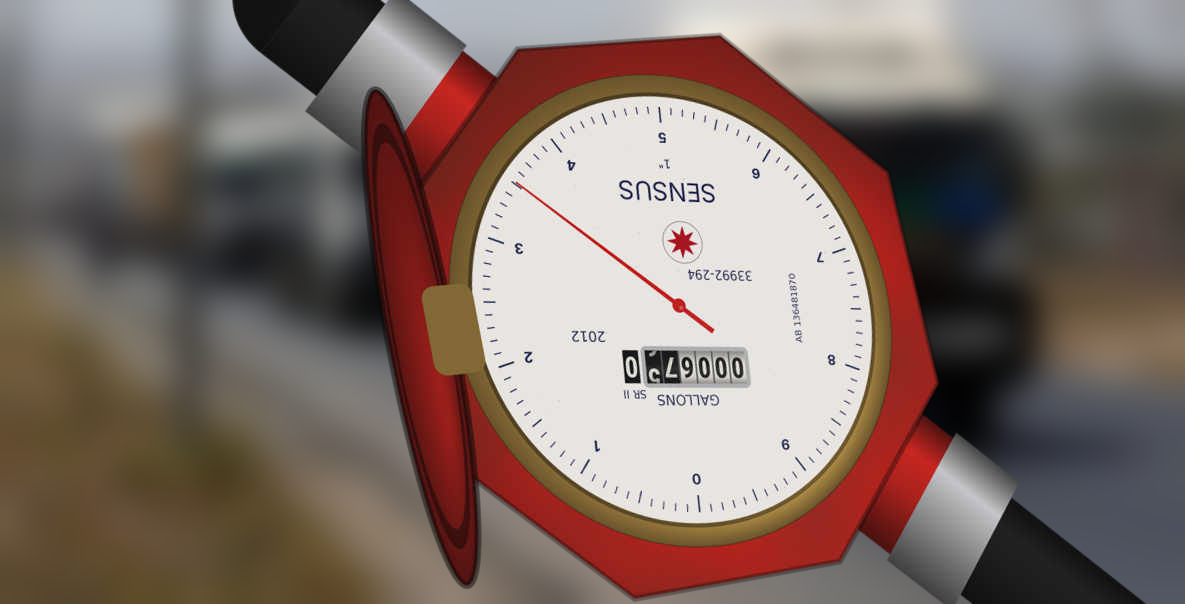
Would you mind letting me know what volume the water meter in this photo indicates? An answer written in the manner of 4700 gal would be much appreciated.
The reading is 6753.5 gal
